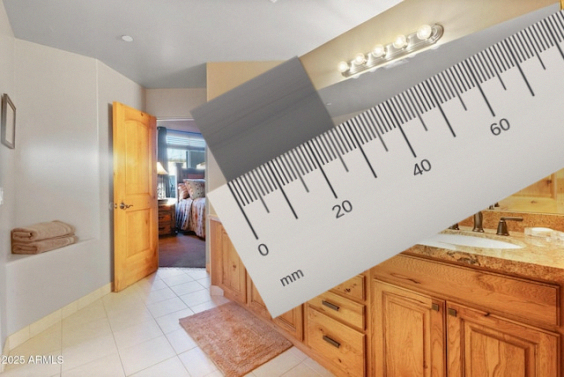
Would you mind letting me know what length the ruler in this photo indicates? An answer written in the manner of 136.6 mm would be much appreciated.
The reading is 27 mm
